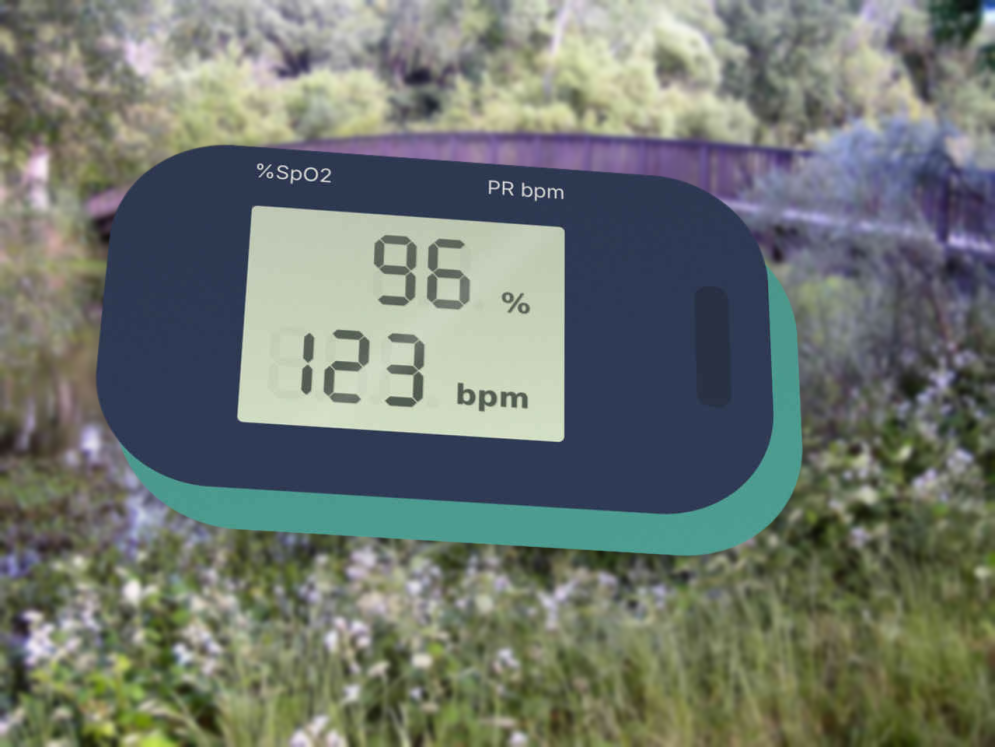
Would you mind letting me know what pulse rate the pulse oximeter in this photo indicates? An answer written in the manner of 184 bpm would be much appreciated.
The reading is 123 bpm
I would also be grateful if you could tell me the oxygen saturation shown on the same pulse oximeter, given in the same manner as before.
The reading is 96 %
